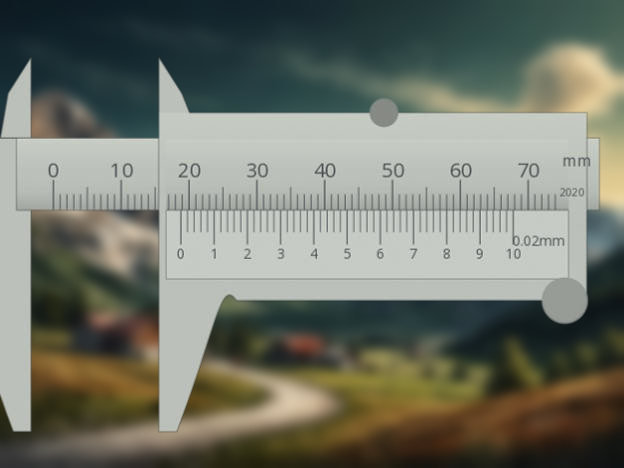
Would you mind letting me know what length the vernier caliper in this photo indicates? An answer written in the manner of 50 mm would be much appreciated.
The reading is 18.8 mm
